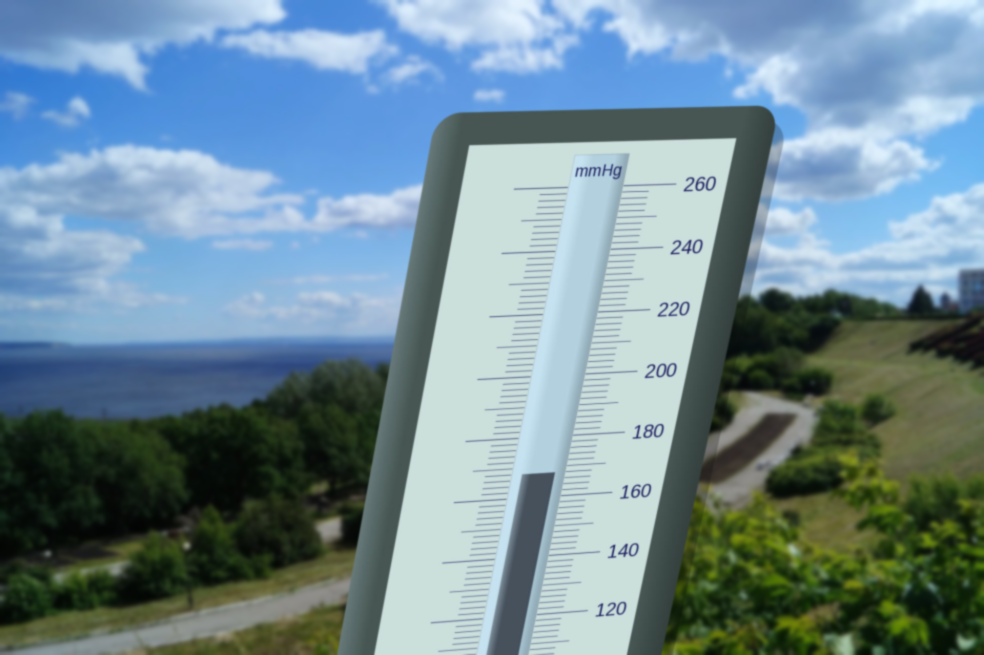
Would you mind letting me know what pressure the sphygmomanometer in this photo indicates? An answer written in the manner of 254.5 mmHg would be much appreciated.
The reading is 168 mmHg
